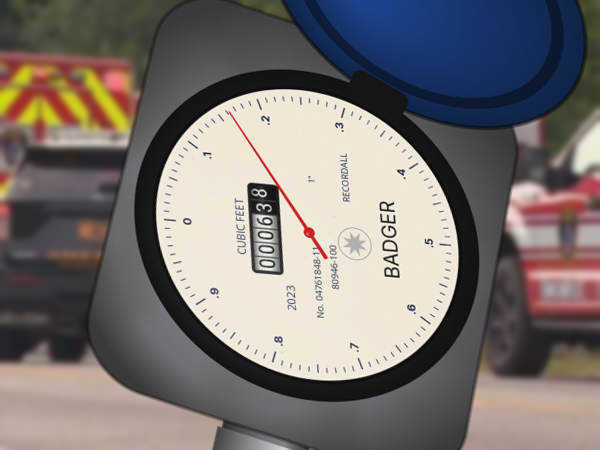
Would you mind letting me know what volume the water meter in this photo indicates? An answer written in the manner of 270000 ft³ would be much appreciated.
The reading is 638.16 ft³
